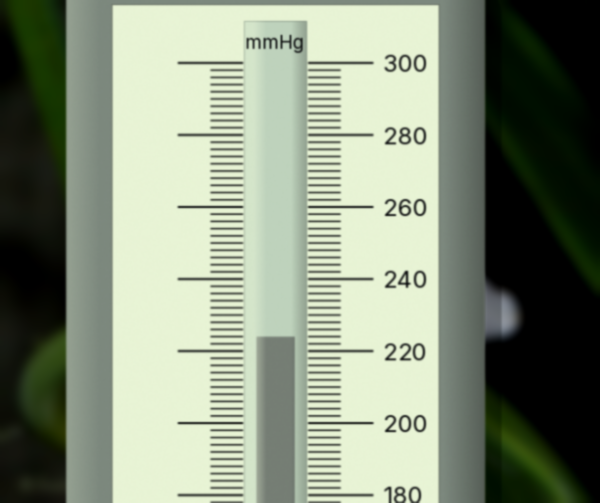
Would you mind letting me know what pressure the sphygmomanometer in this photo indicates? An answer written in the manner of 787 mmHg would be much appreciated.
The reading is 224 mmHg
